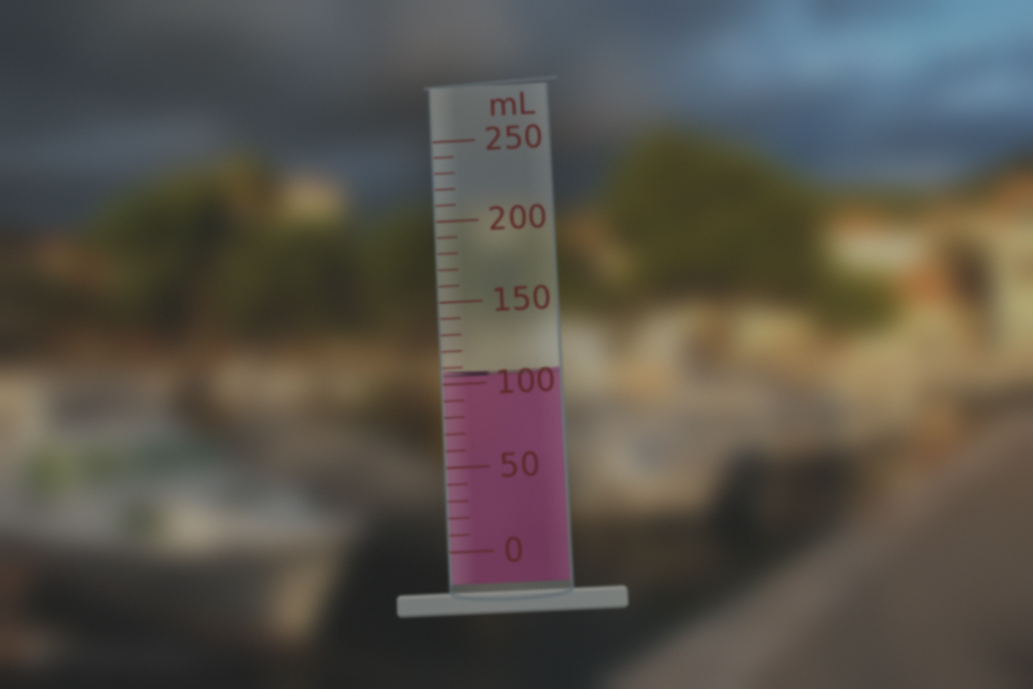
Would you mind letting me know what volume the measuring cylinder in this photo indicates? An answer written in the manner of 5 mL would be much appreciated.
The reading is 105 mL
